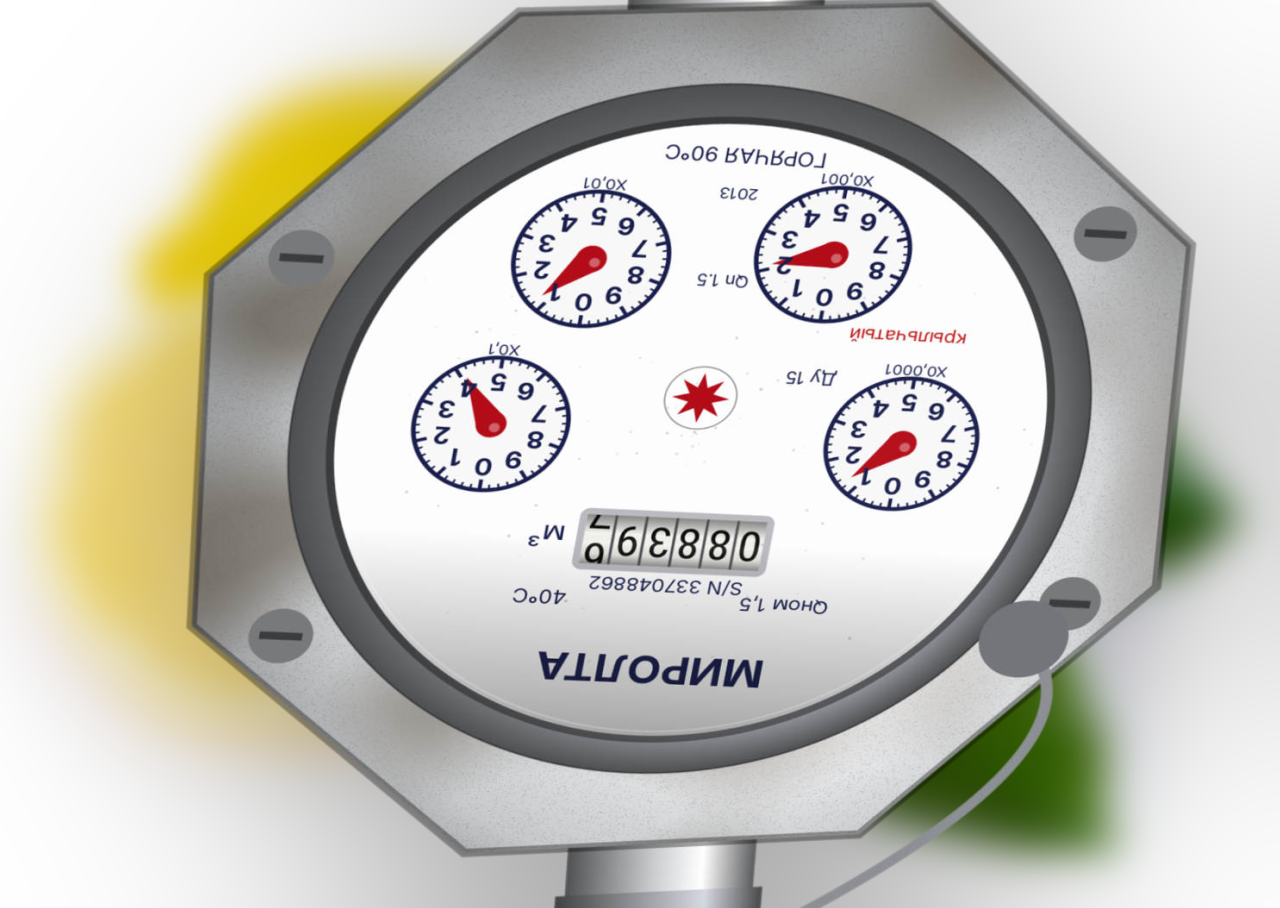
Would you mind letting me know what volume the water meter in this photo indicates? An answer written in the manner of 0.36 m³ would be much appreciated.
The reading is 88396.4121 m³
